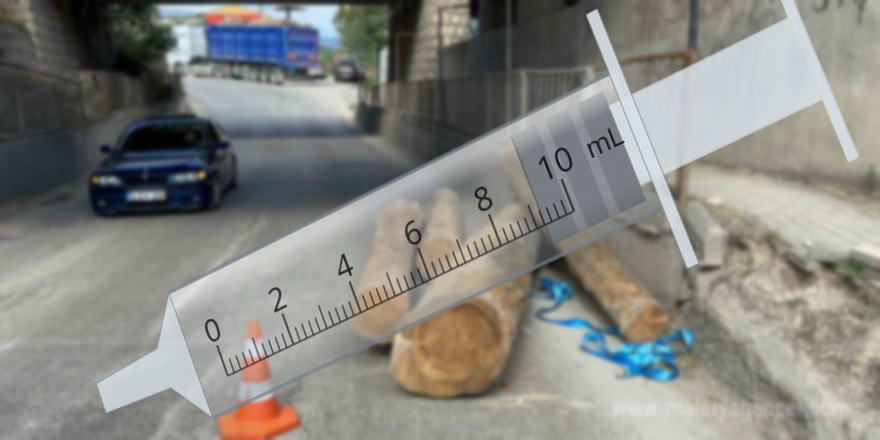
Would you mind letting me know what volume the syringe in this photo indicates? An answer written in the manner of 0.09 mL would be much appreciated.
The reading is 9.2 mL
